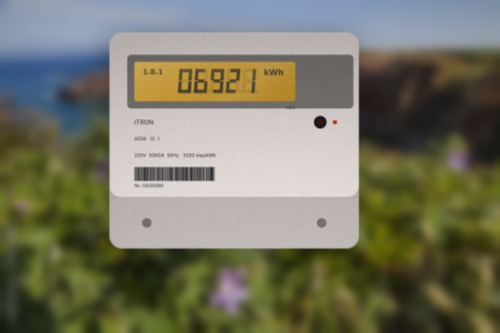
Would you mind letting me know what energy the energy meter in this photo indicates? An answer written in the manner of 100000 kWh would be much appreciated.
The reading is 6921 kWh
